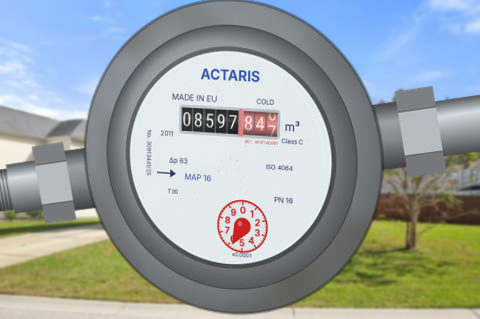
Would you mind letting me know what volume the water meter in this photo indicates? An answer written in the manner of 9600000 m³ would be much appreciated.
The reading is 8597.8465 m³
